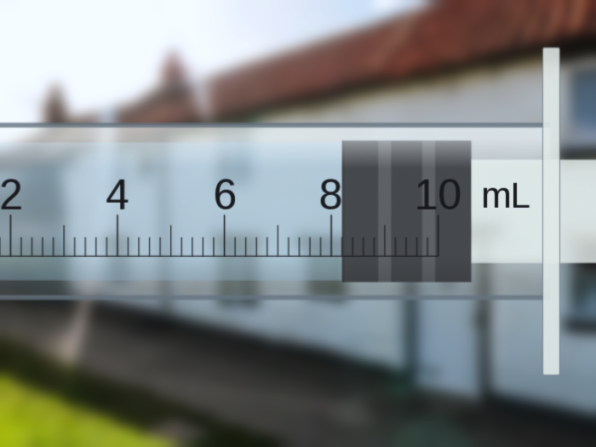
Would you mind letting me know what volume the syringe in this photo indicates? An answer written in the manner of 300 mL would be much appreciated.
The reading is 8.2 mL
